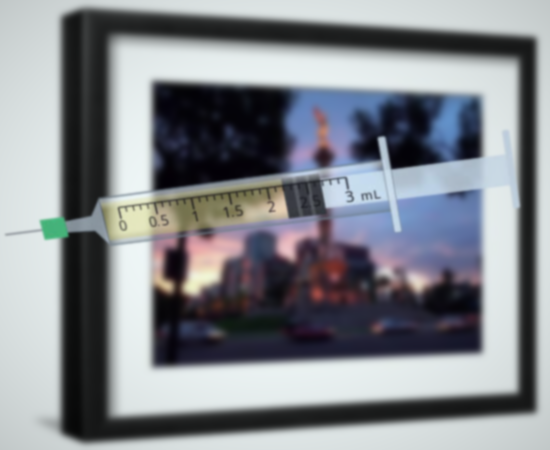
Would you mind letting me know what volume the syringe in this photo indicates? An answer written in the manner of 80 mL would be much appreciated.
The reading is 2.2 mL
